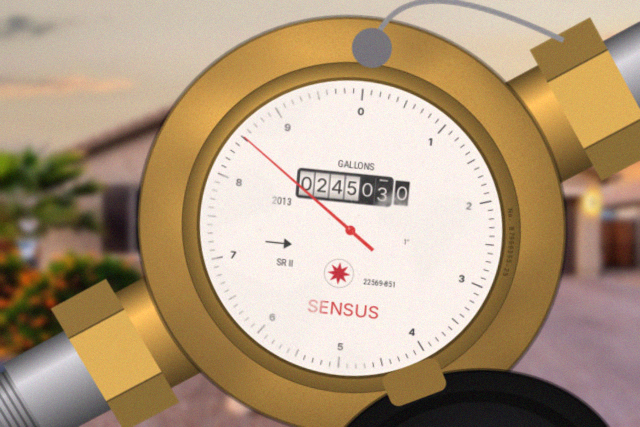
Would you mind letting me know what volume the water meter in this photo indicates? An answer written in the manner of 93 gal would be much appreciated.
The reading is 245028.5 gal
